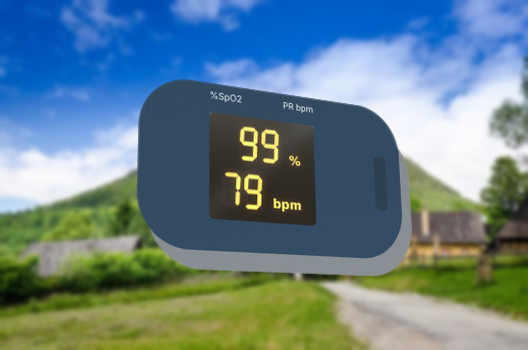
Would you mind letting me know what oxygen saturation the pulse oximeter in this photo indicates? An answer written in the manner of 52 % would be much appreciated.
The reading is 99 %
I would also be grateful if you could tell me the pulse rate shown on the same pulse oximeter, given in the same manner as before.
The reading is 79 bpm
